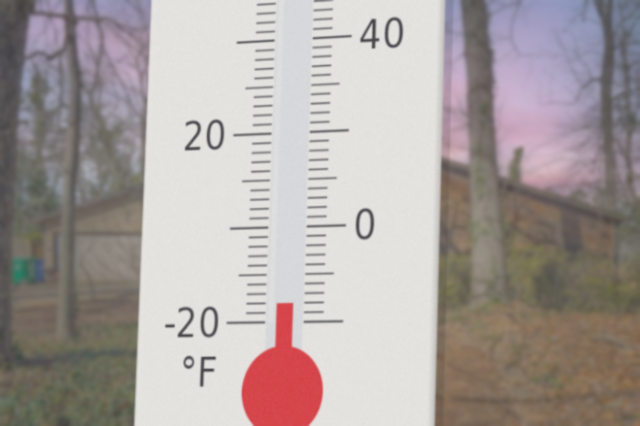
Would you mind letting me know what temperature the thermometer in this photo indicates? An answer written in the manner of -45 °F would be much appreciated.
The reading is -16 °F
